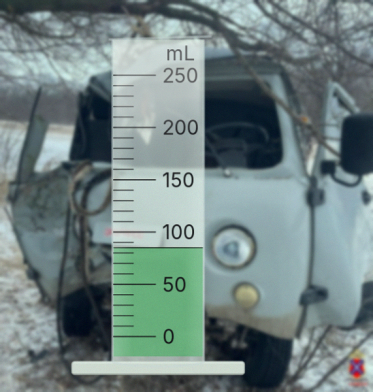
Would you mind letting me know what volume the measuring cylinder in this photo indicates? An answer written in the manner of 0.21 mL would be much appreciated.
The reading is 85 mL
